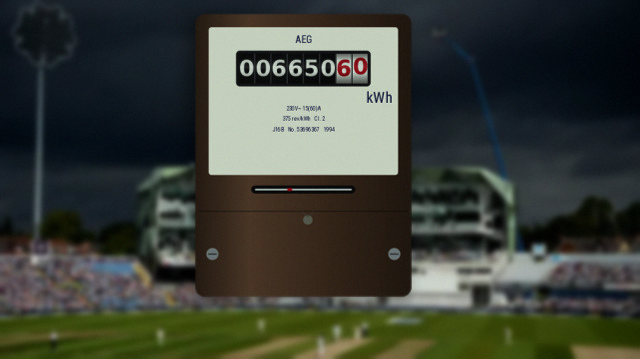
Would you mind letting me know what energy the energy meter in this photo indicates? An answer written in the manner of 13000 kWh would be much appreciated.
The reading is 6650.60 kWh
